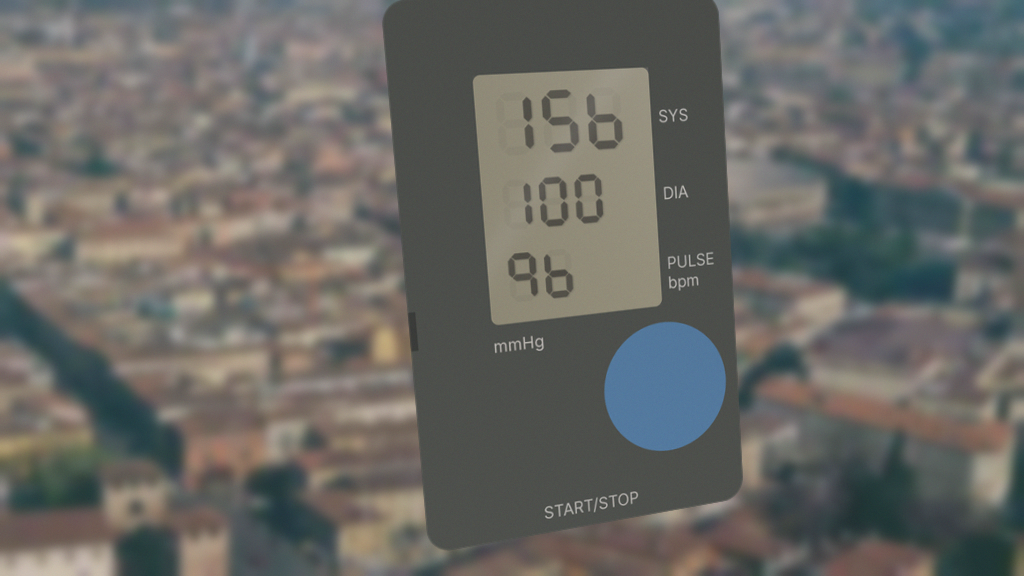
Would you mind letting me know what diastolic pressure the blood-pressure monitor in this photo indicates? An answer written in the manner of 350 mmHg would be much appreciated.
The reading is 100 mmHg
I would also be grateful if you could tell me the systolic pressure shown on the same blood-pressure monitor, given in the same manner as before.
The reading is 156 mmHg
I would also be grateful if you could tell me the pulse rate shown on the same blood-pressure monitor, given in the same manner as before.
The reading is 96 bpm
